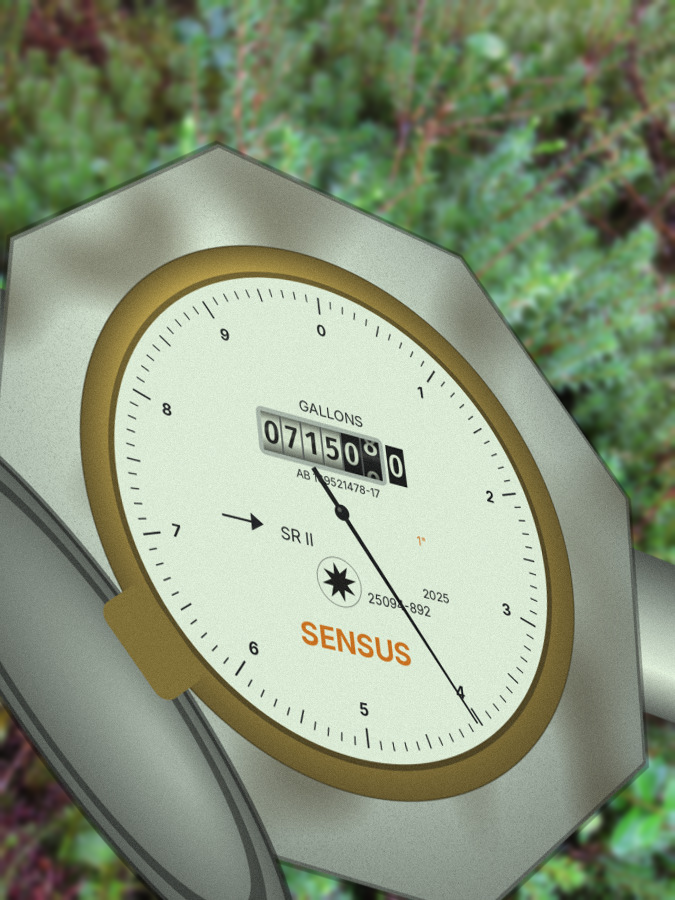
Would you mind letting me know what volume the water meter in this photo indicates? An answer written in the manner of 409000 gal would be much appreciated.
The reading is 715084.0 gal
